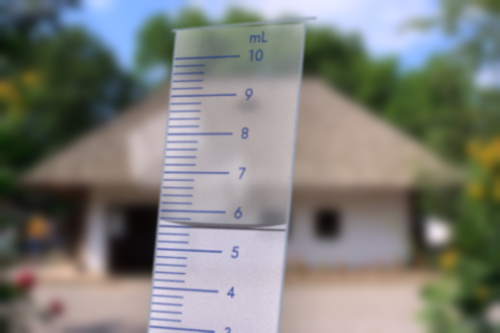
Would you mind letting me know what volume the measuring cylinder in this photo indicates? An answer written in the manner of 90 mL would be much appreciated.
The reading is 5.6 mL
